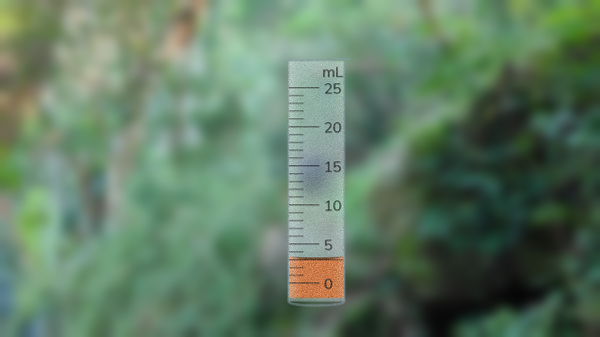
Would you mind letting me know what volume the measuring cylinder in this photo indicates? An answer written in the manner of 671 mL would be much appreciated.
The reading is 3 mL
